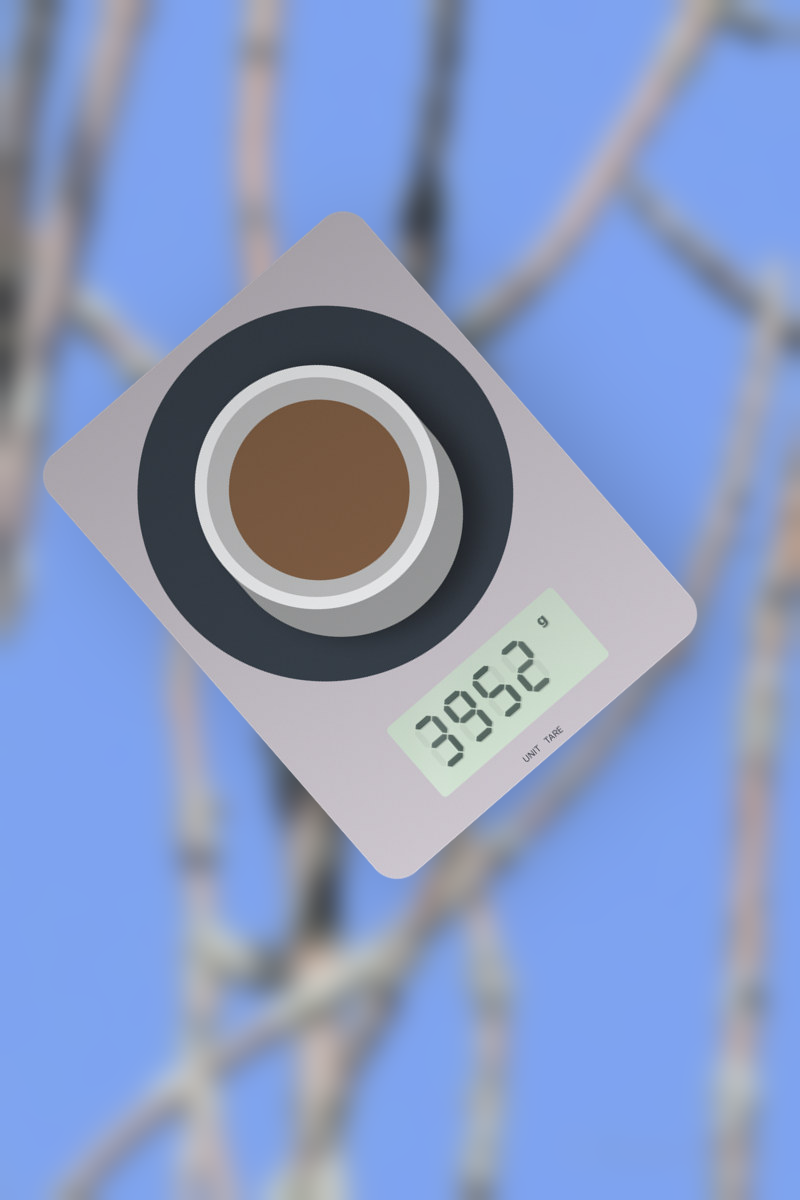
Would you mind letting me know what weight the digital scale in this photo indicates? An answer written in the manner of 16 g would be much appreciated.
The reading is 3952 g
